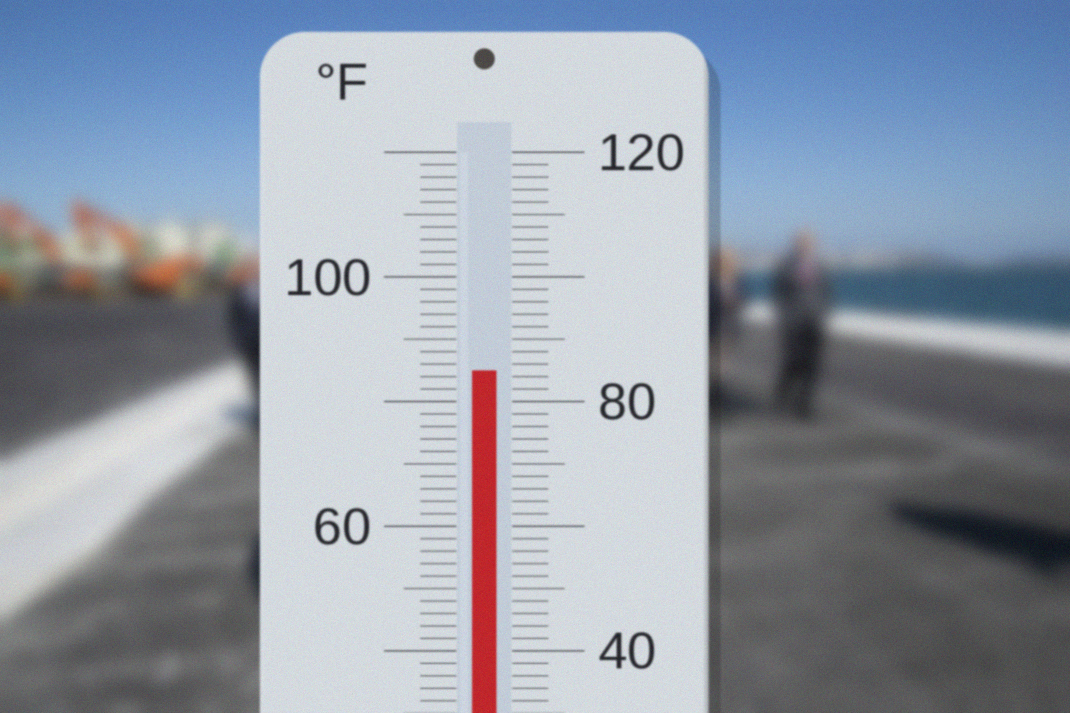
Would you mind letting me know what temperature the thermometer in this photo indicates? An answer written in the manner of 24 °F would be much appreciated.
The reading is 85 °F
